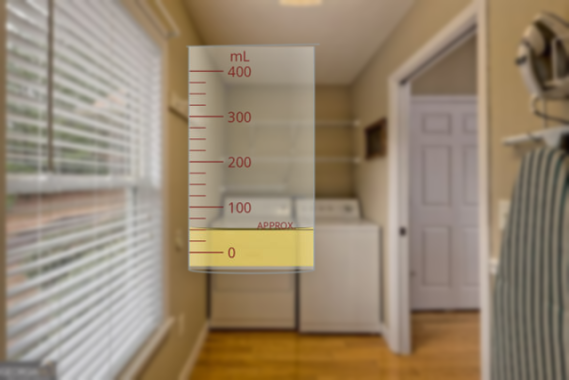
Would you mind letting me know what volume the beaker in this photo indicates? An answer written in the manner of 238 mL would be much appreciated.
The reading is 50 mL
